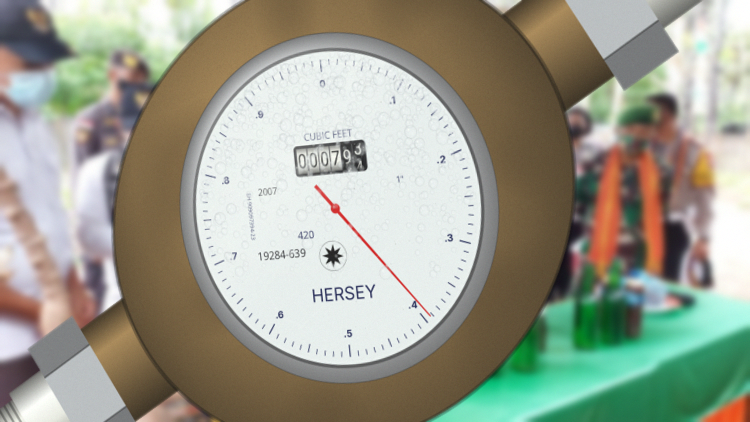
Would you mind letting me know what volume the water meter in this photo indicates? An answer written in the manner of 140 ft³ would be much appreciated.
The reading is 793.39 ft³
